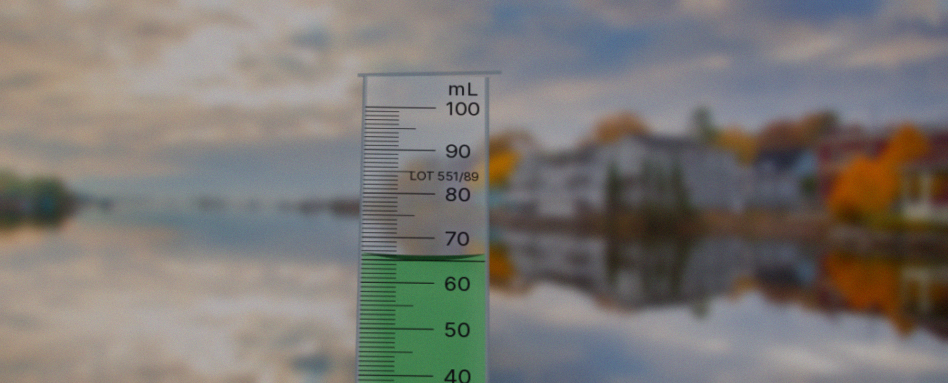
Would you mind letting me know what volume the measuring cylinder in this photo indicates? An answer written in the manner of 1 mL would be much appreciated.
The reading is 65 mL
